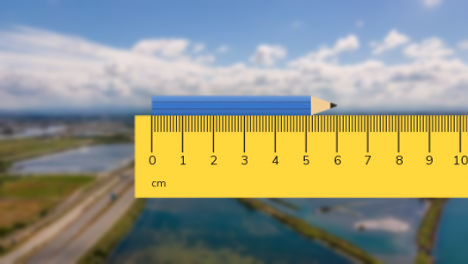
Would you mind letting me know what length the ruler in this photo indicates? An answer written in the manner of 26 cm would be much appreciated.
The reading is 6 cm
